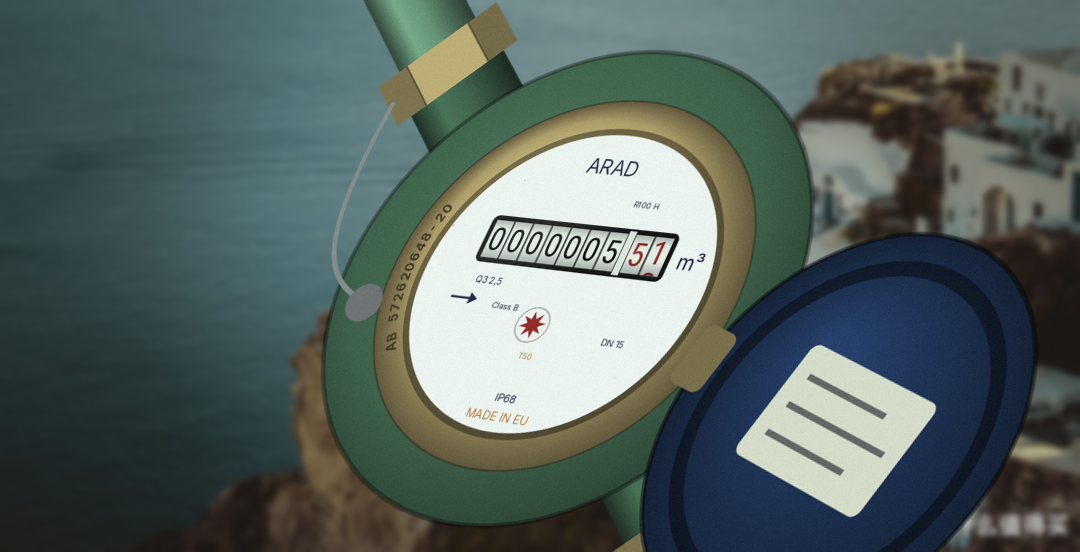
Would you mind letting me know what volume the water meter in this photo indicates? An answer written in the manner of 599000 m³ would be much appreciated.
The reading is 5.51 m³
